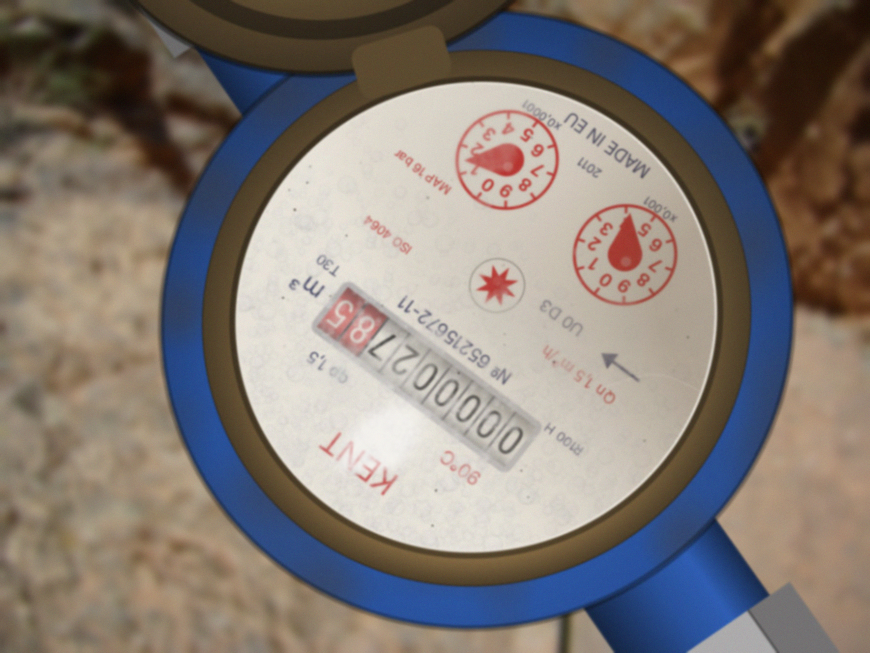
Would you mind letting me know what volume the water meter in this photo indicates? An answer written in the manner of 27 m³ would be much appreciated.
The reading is 27.8541 m³
